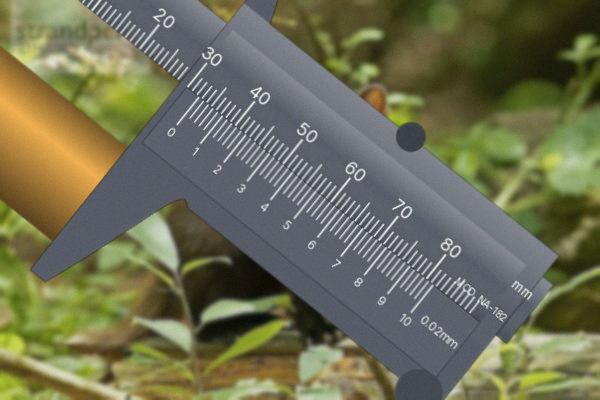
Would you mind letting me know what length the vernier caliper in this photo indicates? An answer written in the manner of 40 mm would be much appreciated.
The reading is 32.5 mm
